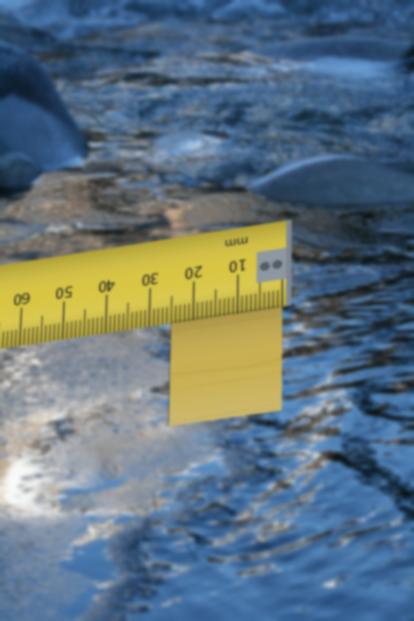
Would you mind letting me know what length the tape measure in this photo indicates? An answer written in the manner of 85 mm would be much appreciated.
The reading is 25 mm
